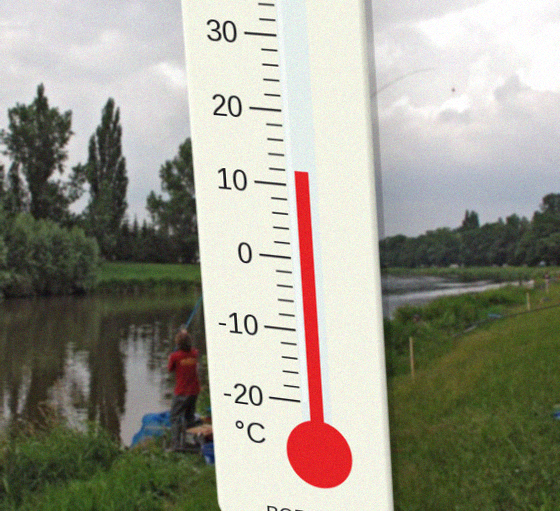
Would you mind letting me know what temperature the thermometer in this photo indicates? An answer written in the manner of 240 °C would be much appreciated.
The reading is 12 °C
